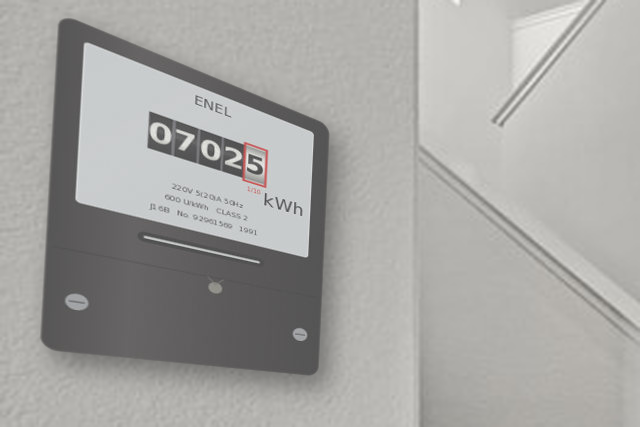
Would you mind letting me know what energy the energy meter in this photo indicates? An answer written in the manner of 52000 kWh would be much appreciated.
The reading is 702.5 kWh
